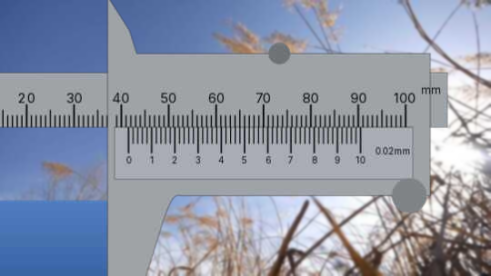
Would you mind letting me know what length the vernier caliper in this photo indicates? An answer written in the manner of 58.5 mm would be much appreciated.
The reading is 41.5 mm
